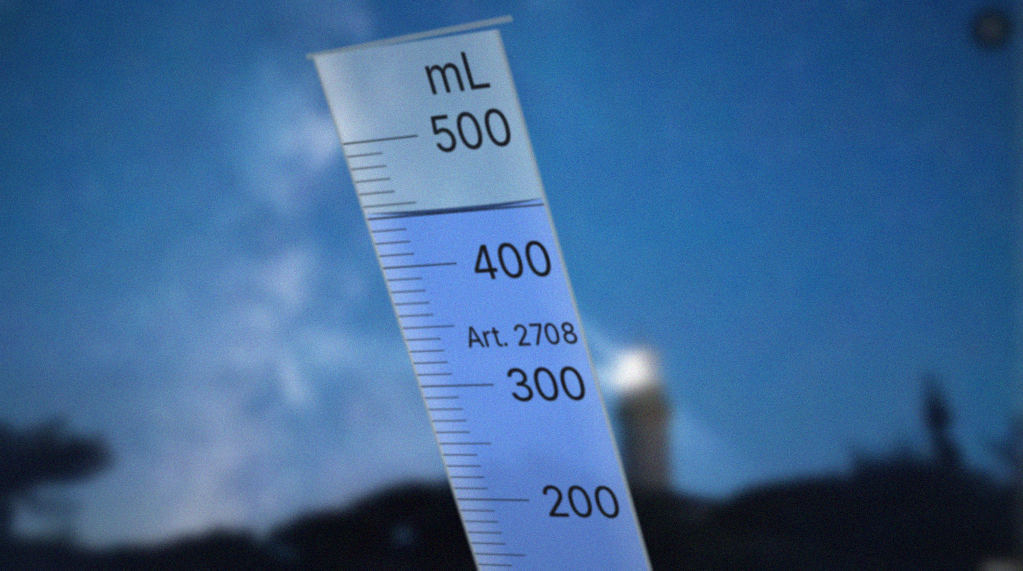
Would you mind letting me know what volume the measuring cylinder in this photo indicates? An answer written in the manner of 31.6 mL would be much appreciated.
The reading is 440 mL
